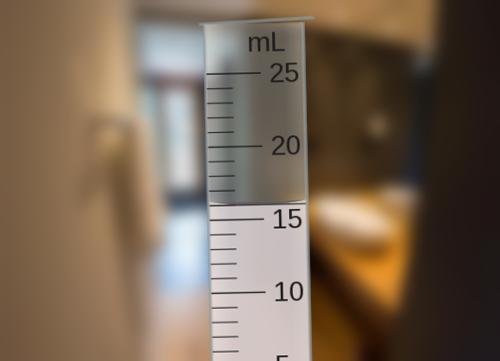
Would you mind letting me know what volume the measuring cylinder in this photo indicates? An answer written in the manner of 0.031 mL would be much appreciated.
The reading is 16 mL
